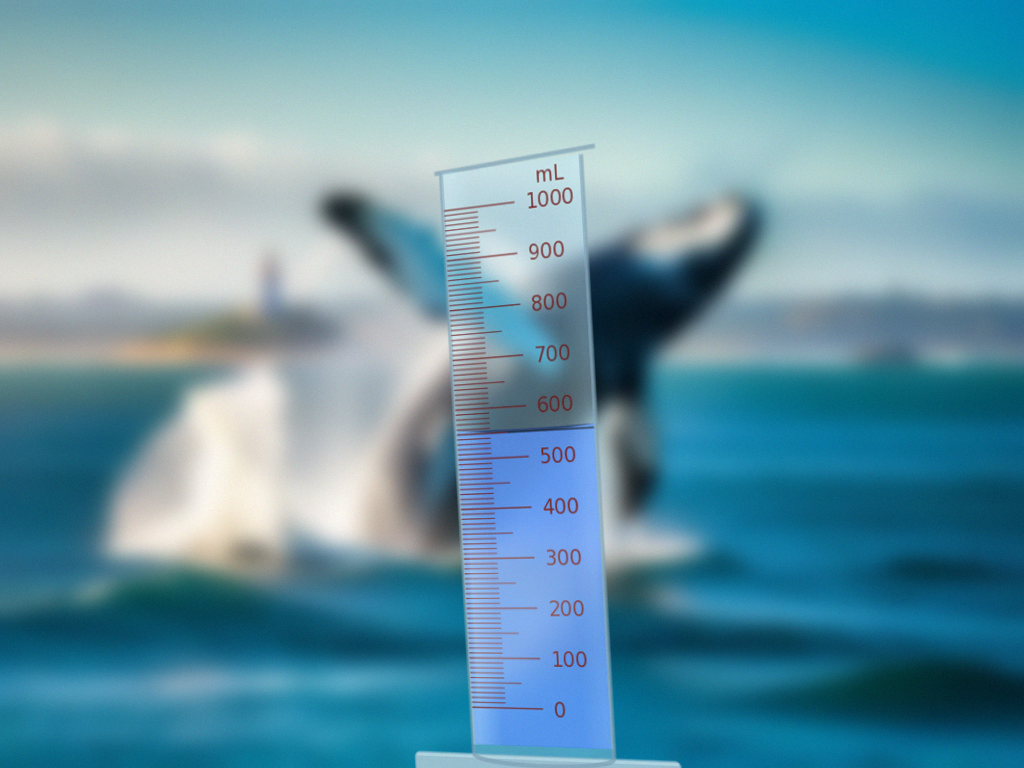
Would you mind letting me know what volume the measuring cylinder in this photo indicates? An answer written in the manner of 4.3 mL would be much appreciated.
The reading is 550 mL
